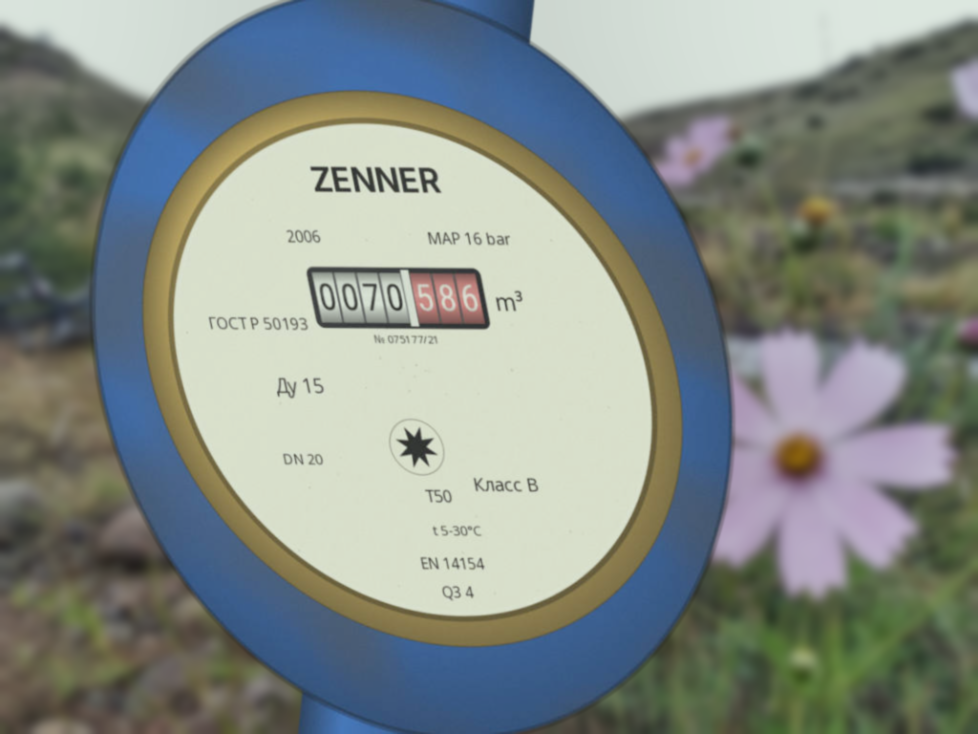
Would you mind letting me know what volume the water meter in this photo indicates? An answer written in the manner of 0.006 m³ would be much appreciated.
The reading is 70.586 m³
